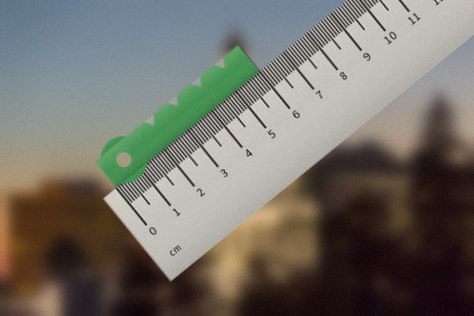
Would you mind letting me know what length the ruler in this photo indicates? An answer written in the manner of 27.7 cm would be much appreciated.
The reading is 6 cm
